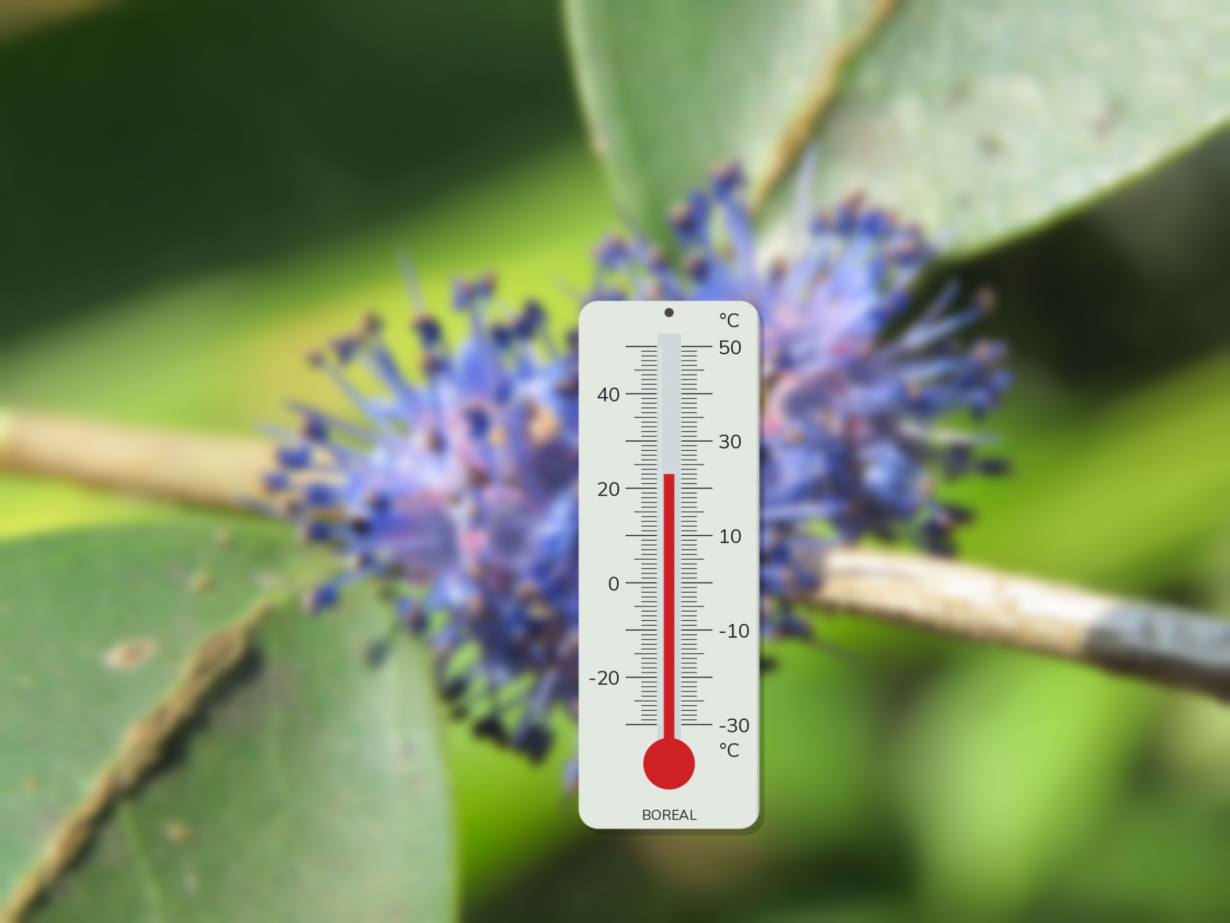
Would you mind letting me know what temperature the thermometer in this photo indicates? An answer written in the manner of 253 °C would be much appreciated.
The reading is 23 °C
